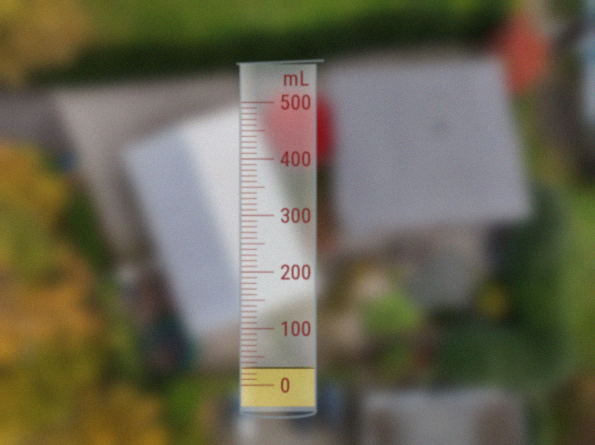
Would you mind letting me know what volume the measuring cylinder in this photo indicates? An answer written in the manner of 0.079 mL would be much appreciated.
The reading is 30 mL
